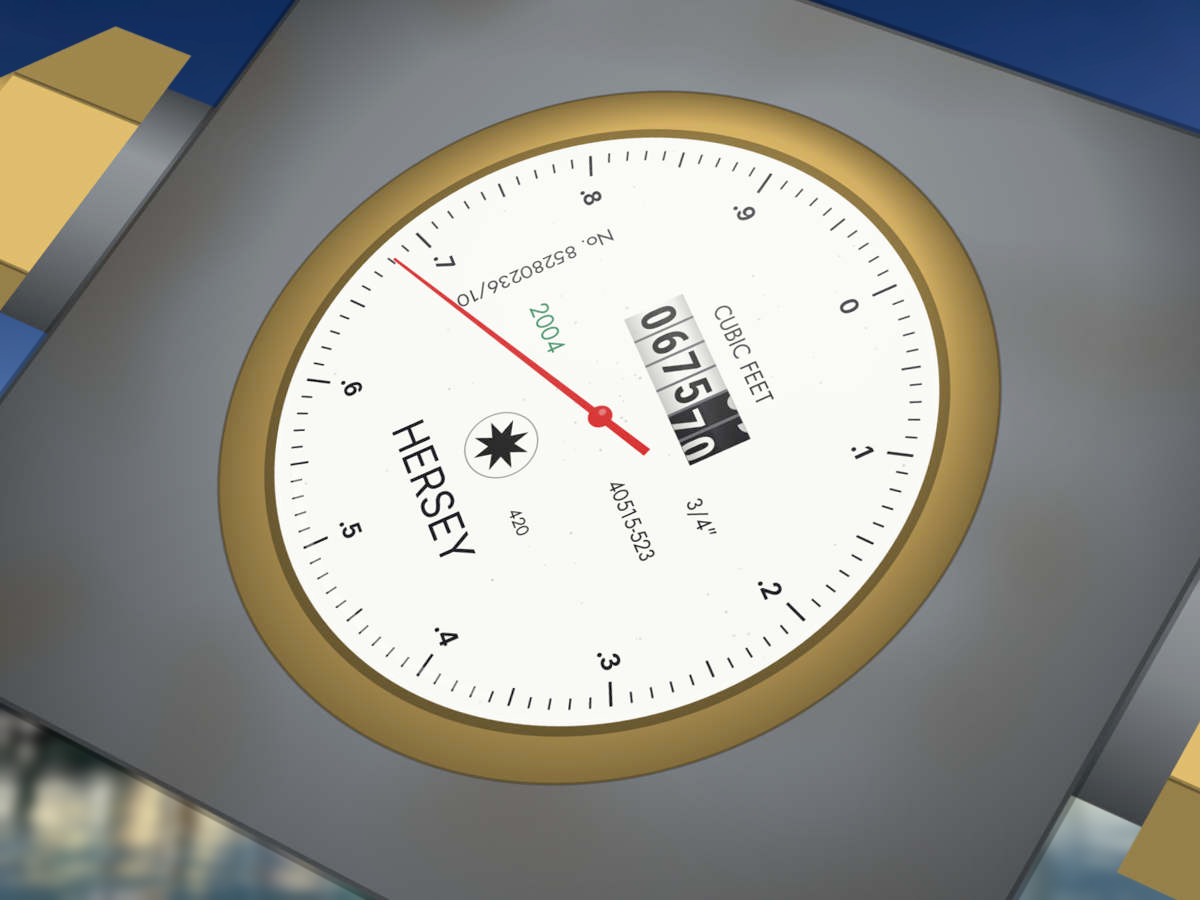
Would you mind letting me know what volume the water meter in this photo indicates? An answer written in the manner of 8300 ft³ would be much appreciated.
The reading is 67569.68 ft³
